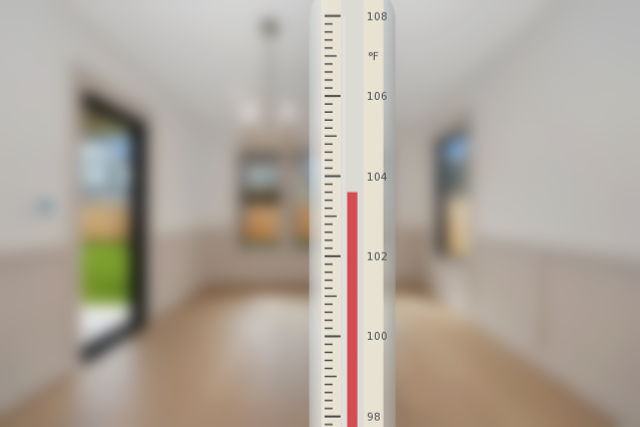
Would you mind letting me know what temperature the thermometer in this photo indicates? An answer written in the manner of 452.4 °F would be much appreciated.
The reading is 103.6 °F
